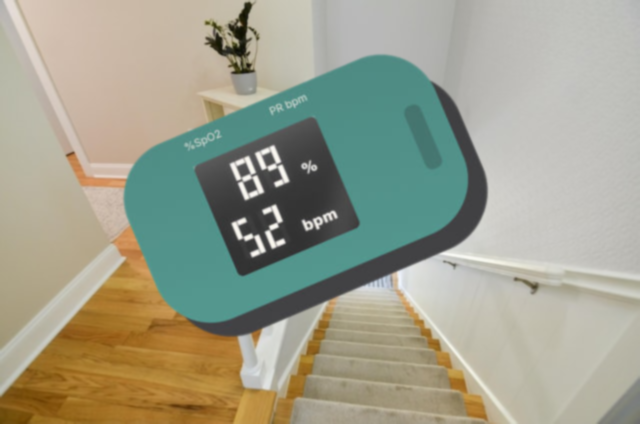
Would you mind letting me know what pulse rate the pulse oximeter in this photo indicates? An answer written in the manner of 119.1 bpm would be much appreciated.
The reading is 52 bpm
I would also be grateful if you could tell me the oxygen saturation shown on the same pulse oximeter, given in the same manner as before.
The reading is 89 %
